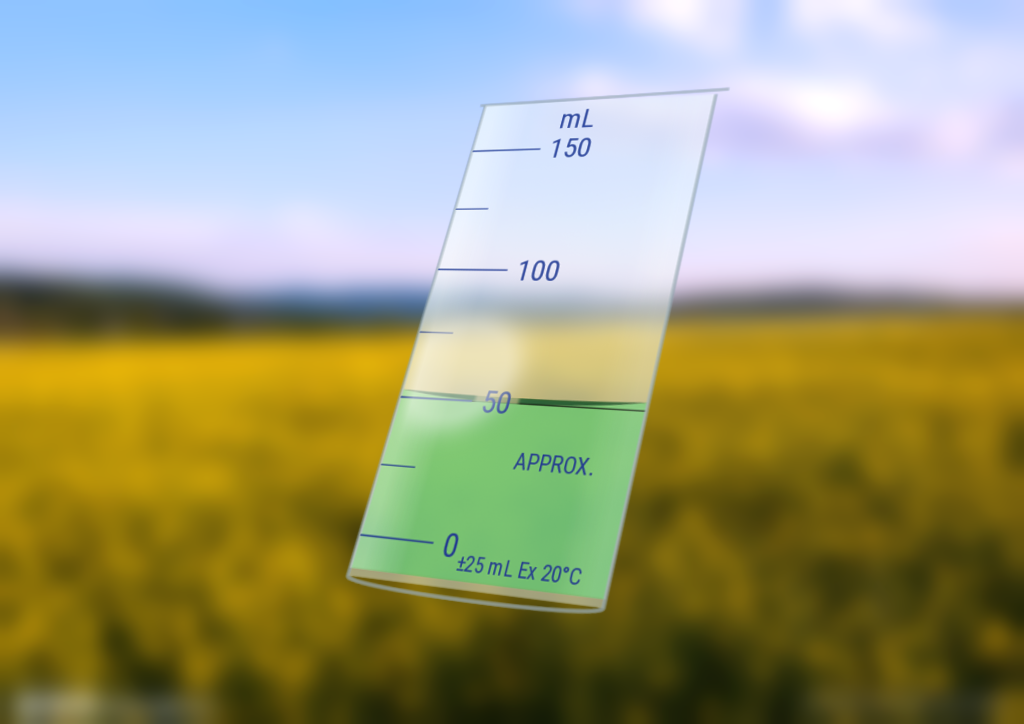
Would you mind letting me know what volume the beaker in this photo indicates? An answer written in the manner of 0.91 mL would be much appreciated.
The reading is 50 mL
